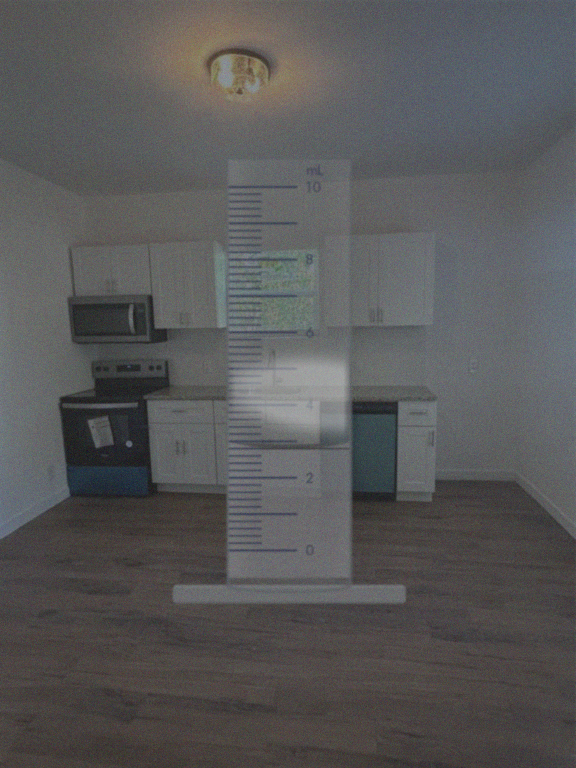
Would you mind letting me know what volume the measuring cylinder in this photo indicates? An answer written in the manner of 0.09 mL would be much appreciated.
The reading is 2.8 mL
